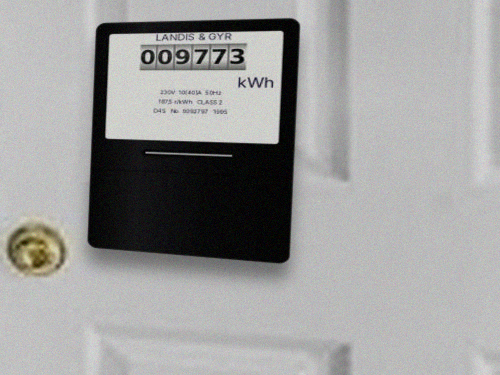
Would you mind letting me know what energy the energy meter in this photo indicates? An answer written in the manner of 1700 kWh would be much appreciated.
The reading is 9773 kWh
